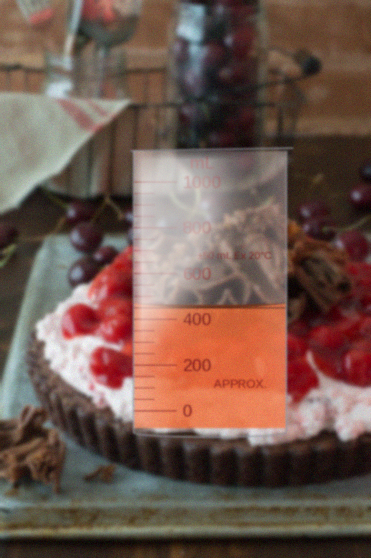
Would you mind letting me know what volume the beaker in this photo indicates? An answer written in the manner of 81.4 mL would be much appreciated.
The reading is 450 mL
